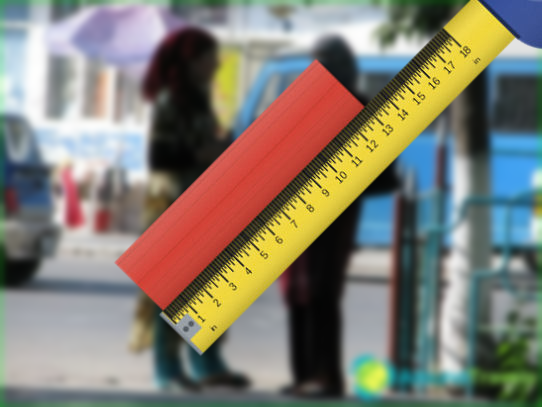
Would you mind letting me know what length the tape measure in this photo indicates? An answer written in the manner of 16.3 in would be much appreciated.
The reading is 13 in
